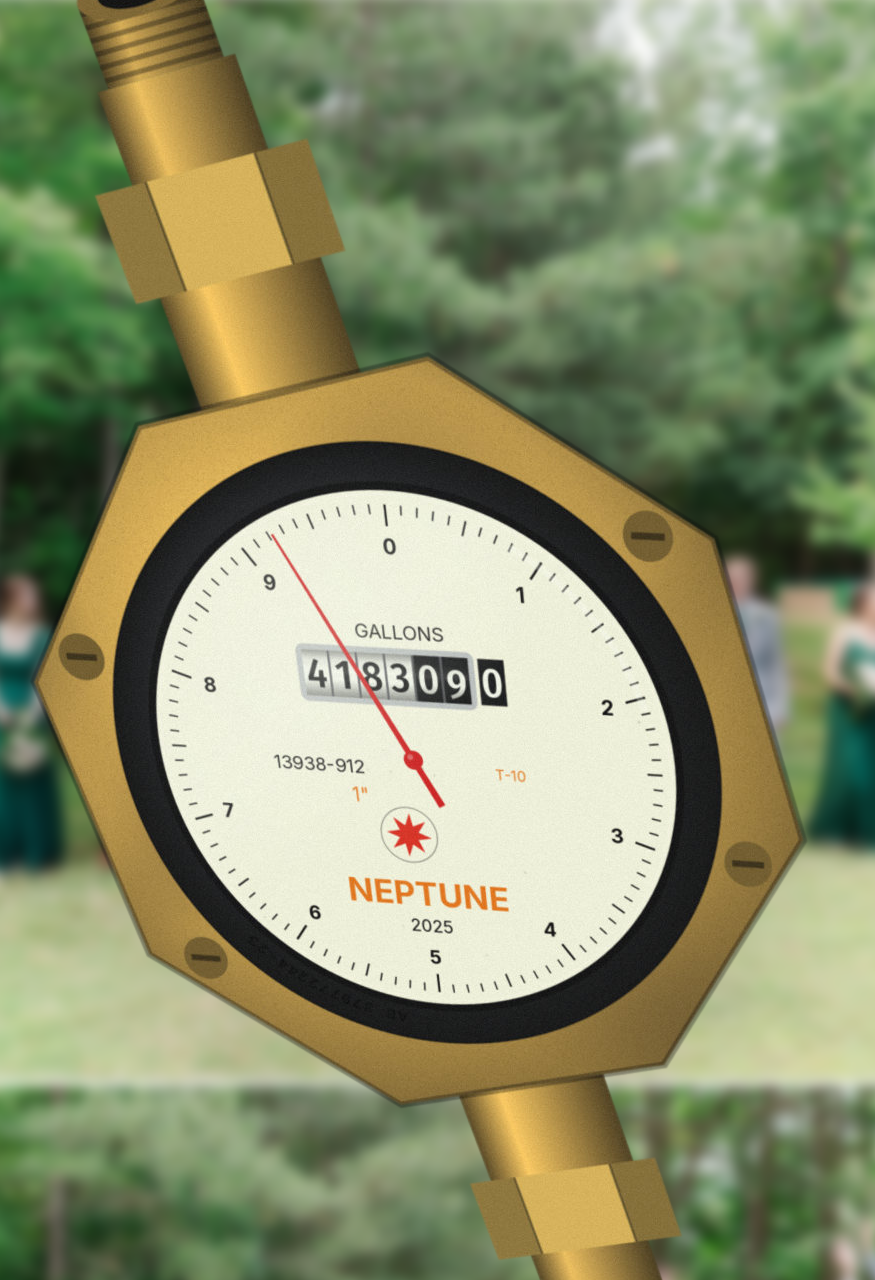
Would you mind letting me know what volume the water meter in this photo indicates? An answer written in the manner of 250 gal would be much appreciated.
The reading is 4183089.2 gal
